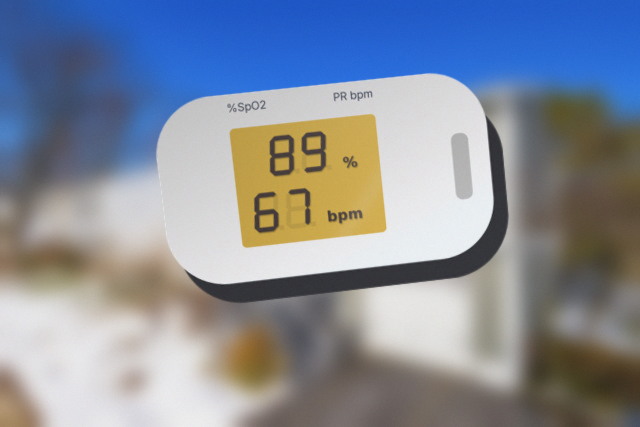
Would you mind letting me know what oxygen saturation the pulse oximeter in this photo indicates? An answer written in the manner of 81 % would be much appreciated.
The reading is 89 %
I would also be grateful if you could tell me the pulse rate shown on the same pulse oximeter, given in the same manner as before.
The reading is 67 bpm
